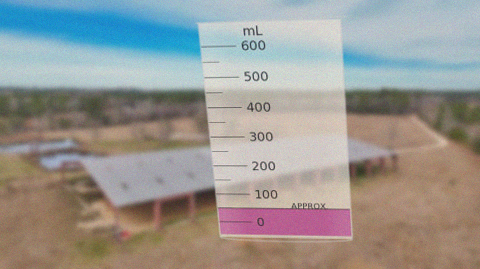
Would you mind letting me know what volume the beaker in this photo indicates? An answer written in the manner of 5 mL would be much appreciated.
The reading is 50 mL
